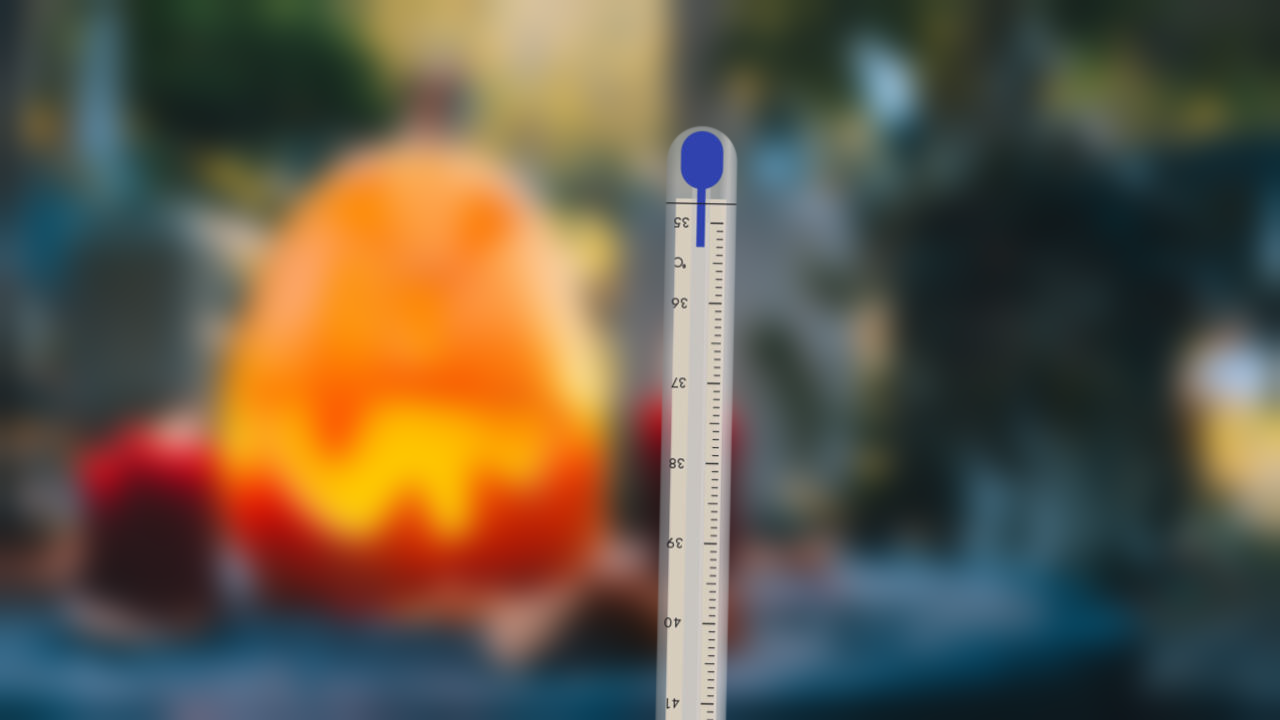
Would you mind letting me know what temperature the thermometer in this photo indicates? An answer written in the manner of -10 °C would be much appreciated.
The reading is 35.3 °C
